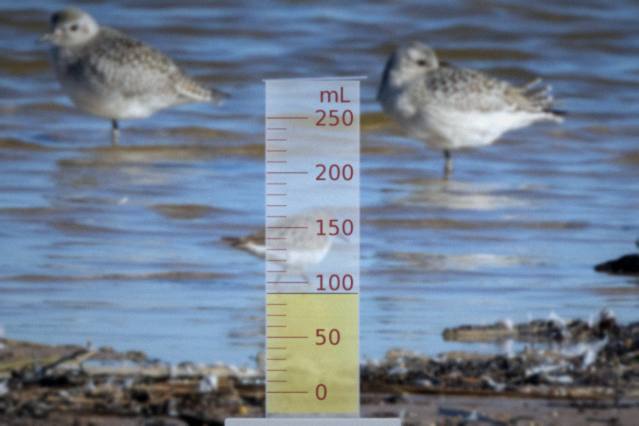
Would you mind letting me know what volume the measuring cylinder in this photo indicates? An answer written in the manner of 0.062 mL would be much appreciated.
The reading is 90 mL
